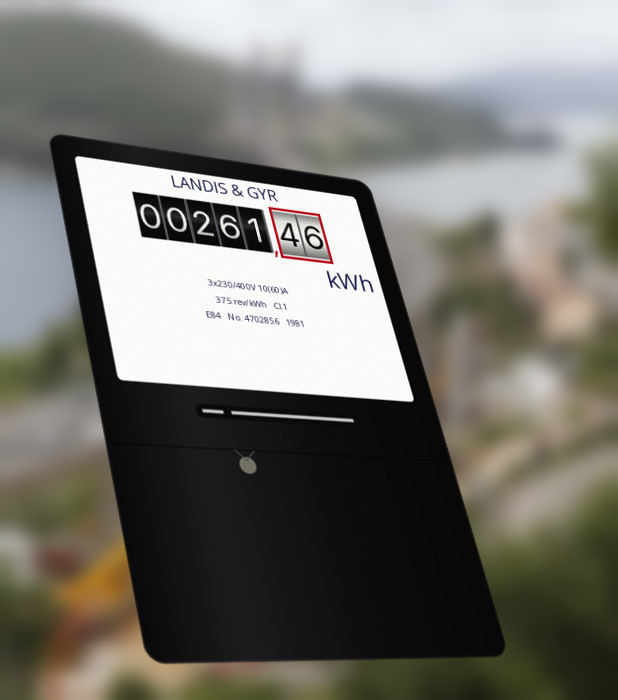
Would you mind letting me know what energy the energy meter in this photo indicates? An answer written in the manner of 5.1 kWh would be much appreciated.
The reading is 261.46 kWh
